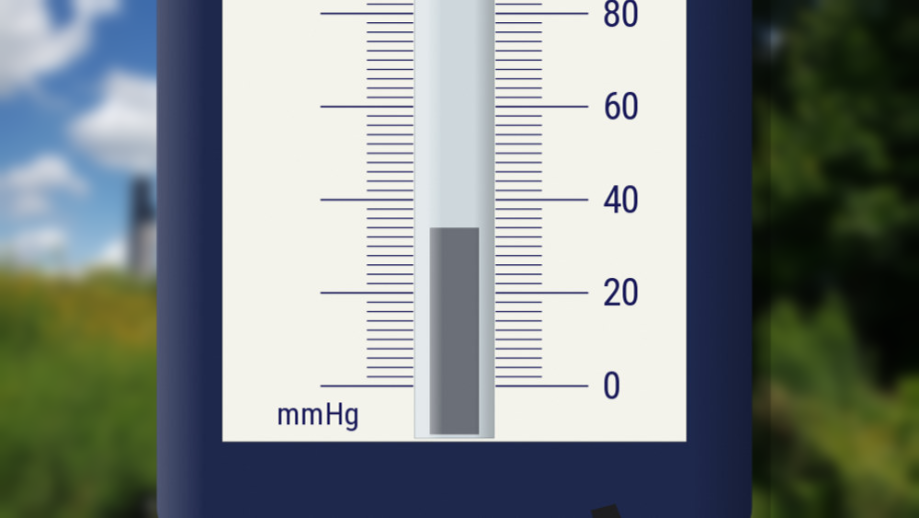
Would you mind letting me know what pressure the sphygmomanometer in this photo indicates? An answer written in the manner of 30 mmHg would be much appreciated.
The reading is 34 mmHg
